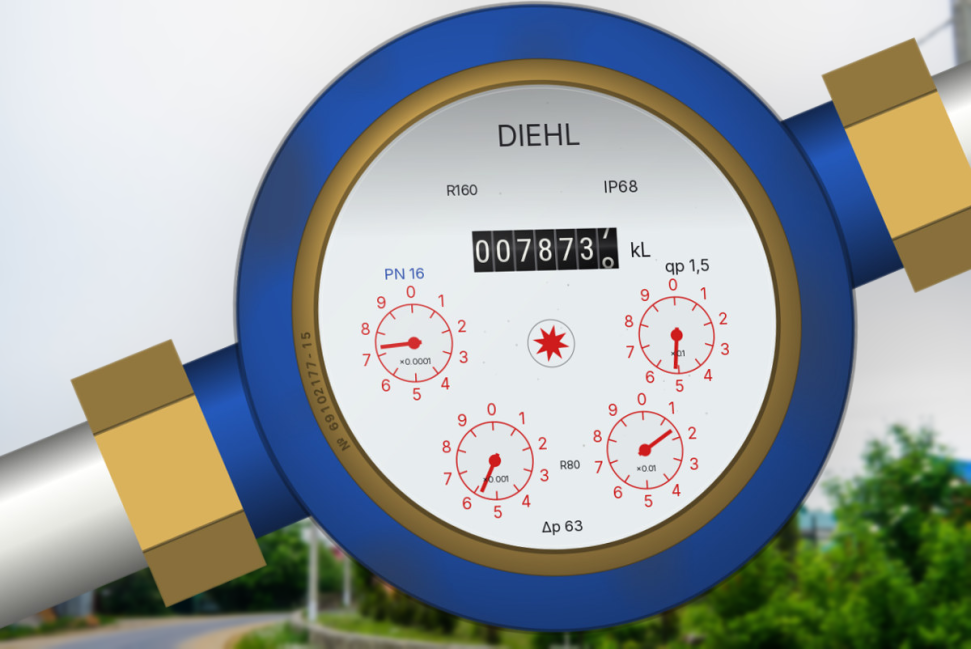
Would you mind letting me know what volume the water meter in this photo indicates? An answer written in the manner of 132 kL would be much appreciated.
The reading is 78737.5157 kL
